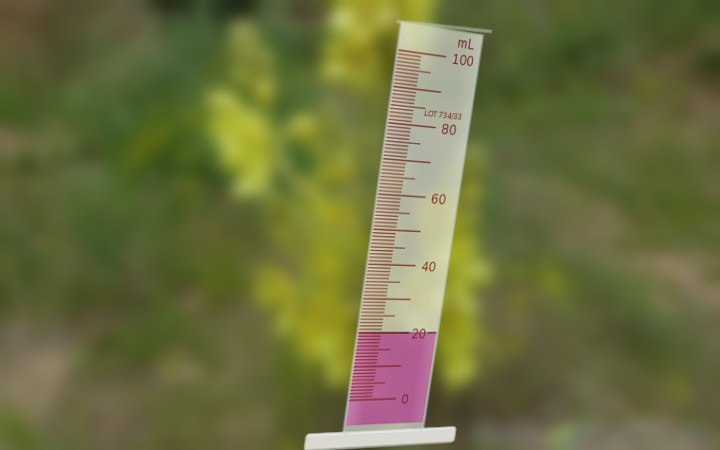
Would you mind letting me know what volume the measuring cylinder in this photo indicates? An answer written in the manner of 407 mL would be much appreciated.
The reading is 20 mL
